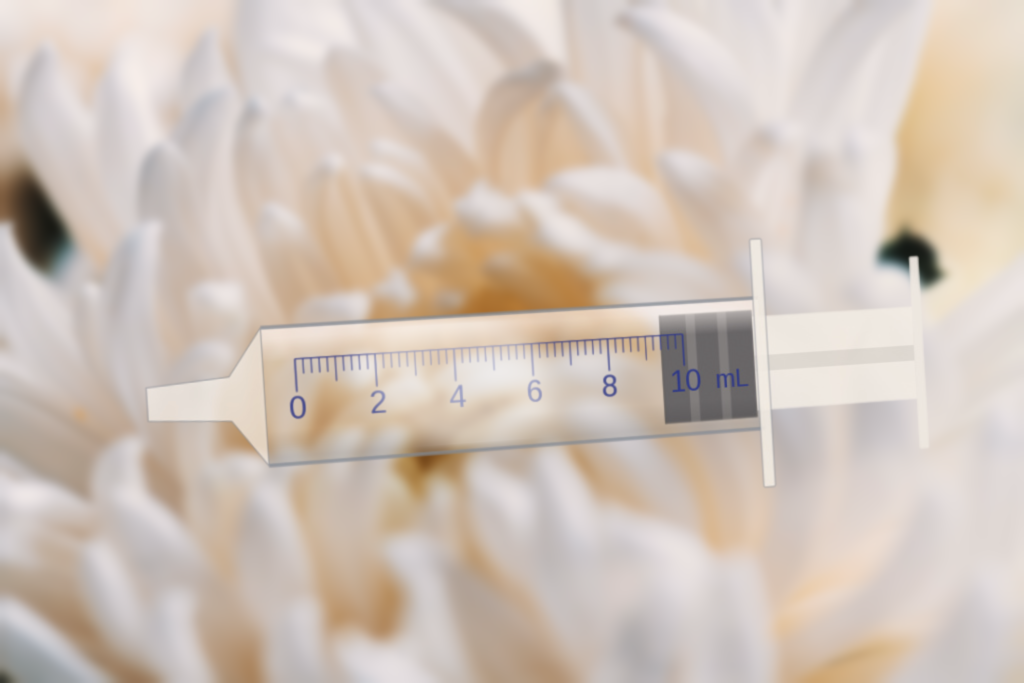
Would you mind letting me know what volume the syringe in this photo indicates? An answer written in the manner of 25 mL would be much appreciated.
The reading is 9.4 mL
